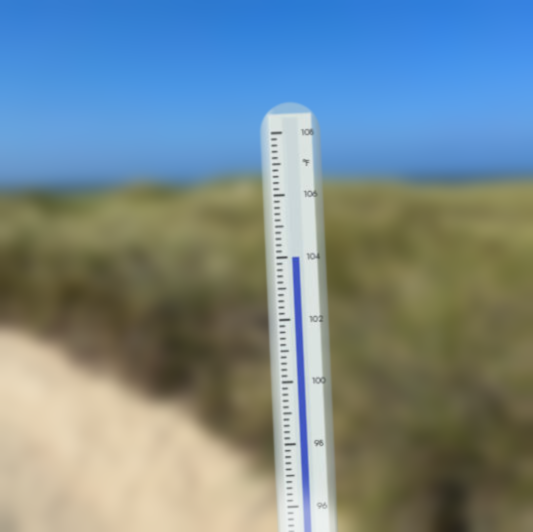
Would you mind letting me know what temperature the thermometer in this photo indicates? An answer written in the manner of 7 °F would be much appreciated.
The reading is 104 °F
